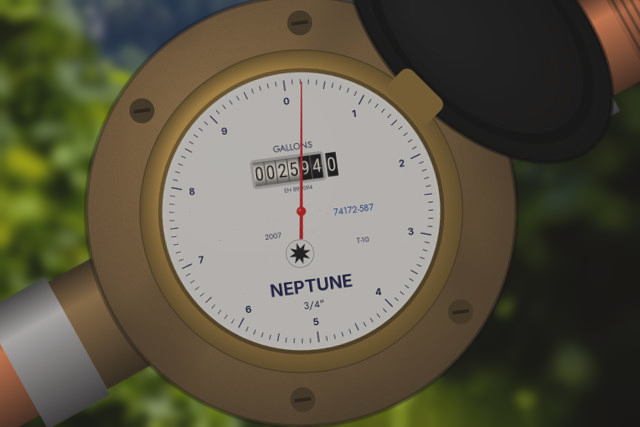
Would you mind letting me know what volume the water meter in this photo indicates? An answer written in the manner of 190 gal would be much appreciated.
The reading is 25940.2 gal
